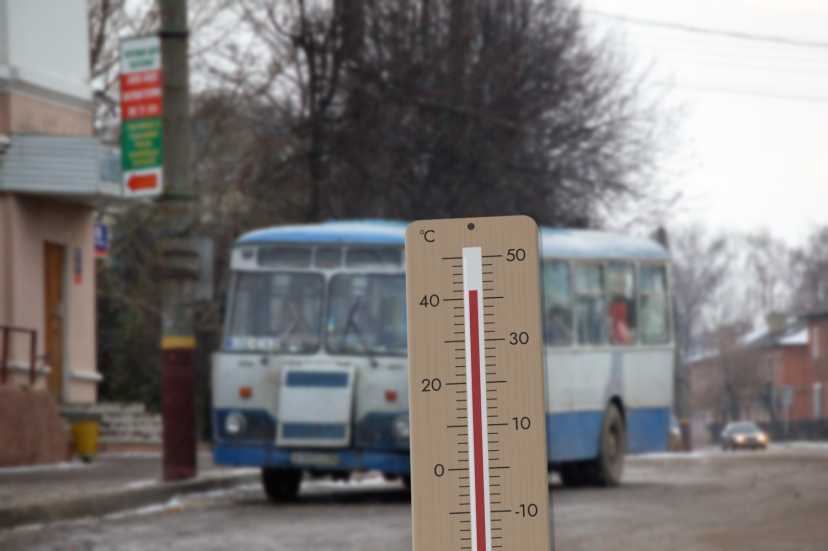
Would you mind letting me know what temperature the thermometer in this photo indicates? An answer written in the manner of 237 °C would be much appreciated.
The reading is 42 °C
